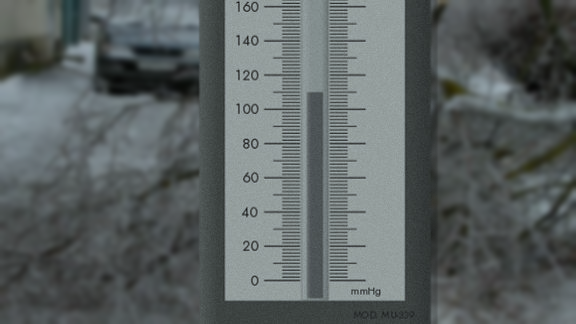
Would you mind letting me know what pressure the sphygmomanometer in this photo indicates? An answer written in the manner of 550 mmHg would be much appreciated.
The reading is 110 mmHg
